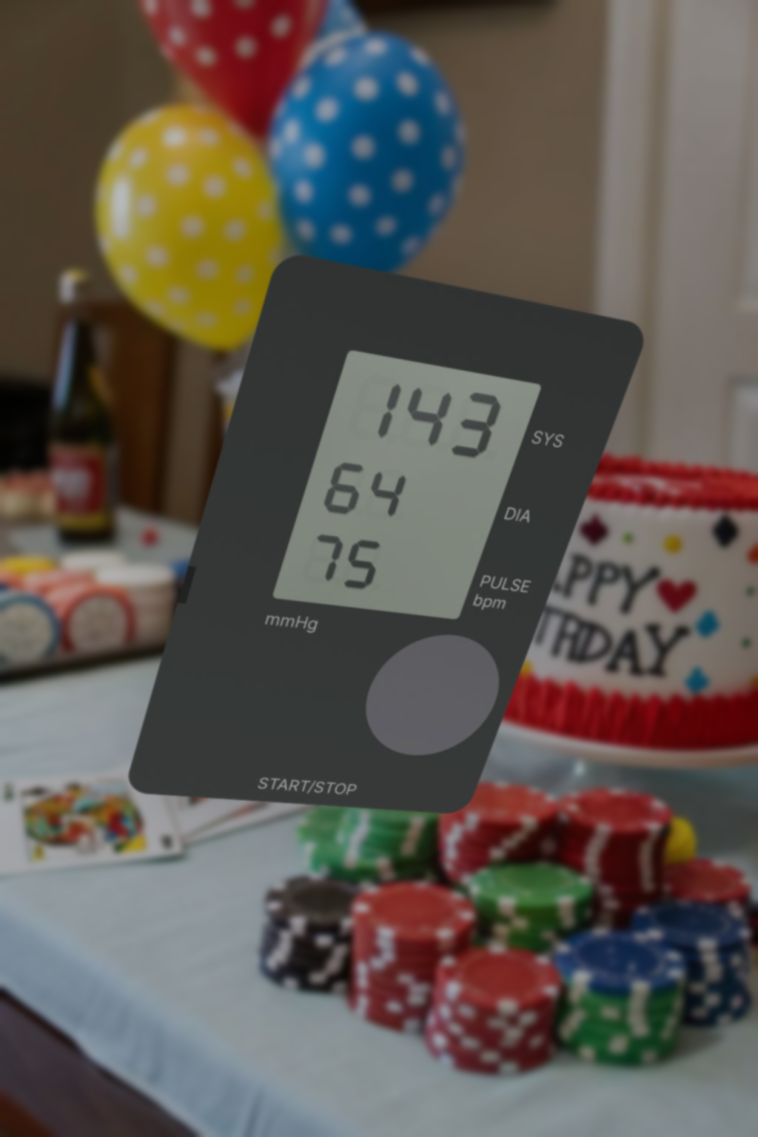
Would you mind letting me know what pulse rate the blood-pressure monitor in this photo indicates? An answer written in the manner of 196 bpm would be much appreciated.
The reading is 75 bpm
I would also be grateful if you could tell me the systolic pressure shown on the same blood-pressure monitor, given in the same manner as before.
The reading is 143 mmHg
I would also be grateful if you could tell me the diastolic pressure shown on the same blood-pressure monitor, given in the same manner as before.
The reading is 64 mmHg
